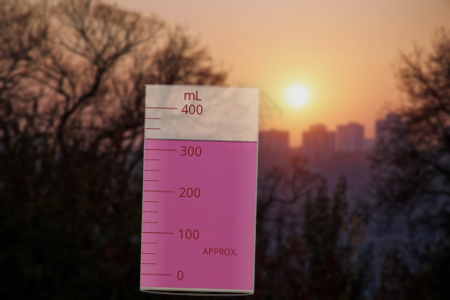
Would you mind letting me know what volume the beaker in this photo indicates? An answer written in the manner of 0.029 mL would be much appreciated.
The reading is 325 mL
